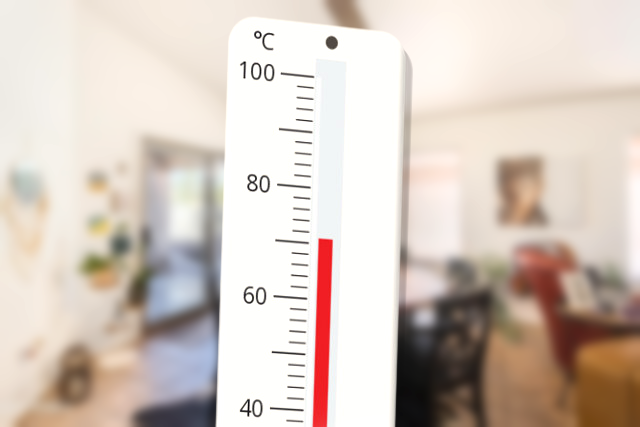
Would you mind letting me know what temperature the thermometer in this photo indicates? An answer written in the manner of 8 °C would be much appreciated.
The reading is 71 °C
